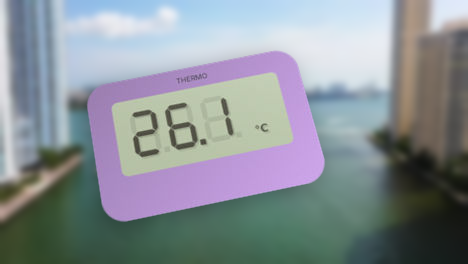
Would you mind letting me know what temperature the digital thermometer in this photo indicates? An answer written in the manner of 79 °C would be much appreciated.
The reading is 26.1 °C
